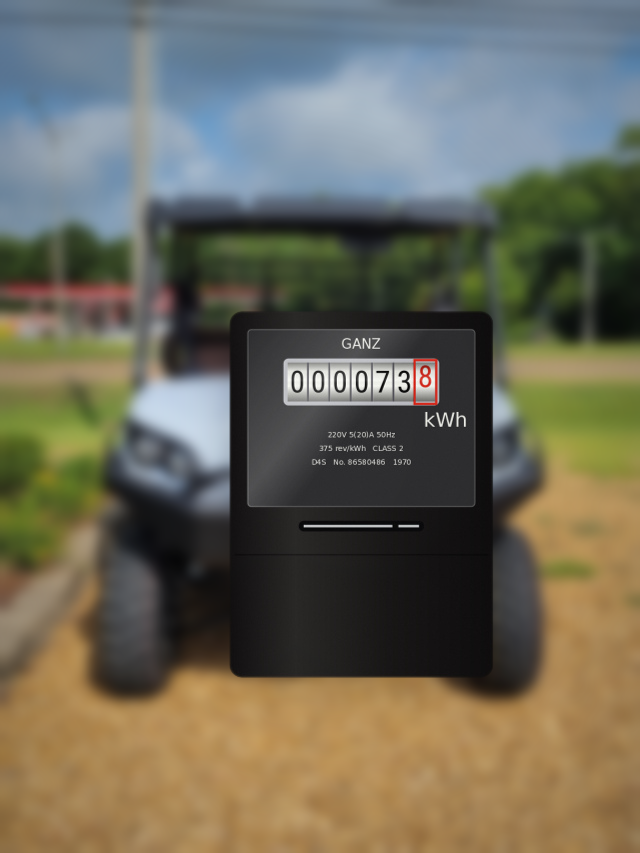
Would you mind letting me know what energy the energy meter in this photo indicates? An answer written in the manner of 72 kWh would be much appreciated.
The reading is 73.8 kWh
